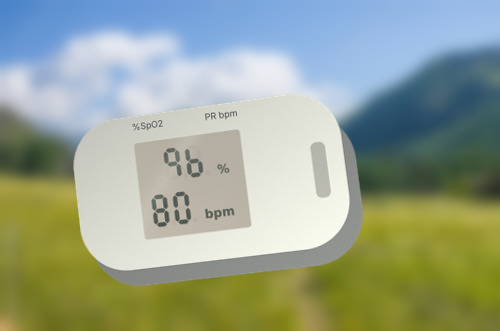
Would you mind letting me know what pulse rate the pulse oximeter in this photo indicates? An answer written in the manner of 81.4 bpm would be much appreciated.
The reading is 80 bpm
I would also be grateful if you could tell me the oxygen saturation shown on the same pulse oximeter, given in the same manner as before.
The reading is 96 %
